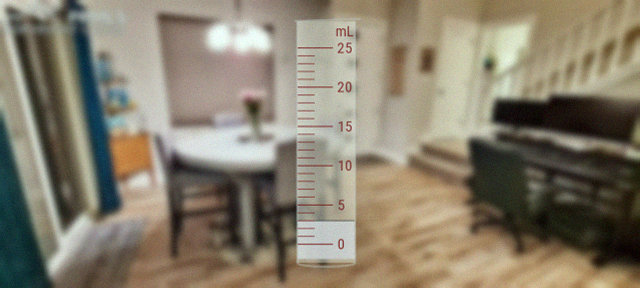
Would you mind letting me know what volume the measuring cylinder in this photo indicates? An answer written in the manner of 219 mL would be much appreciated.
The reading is 3 mL
